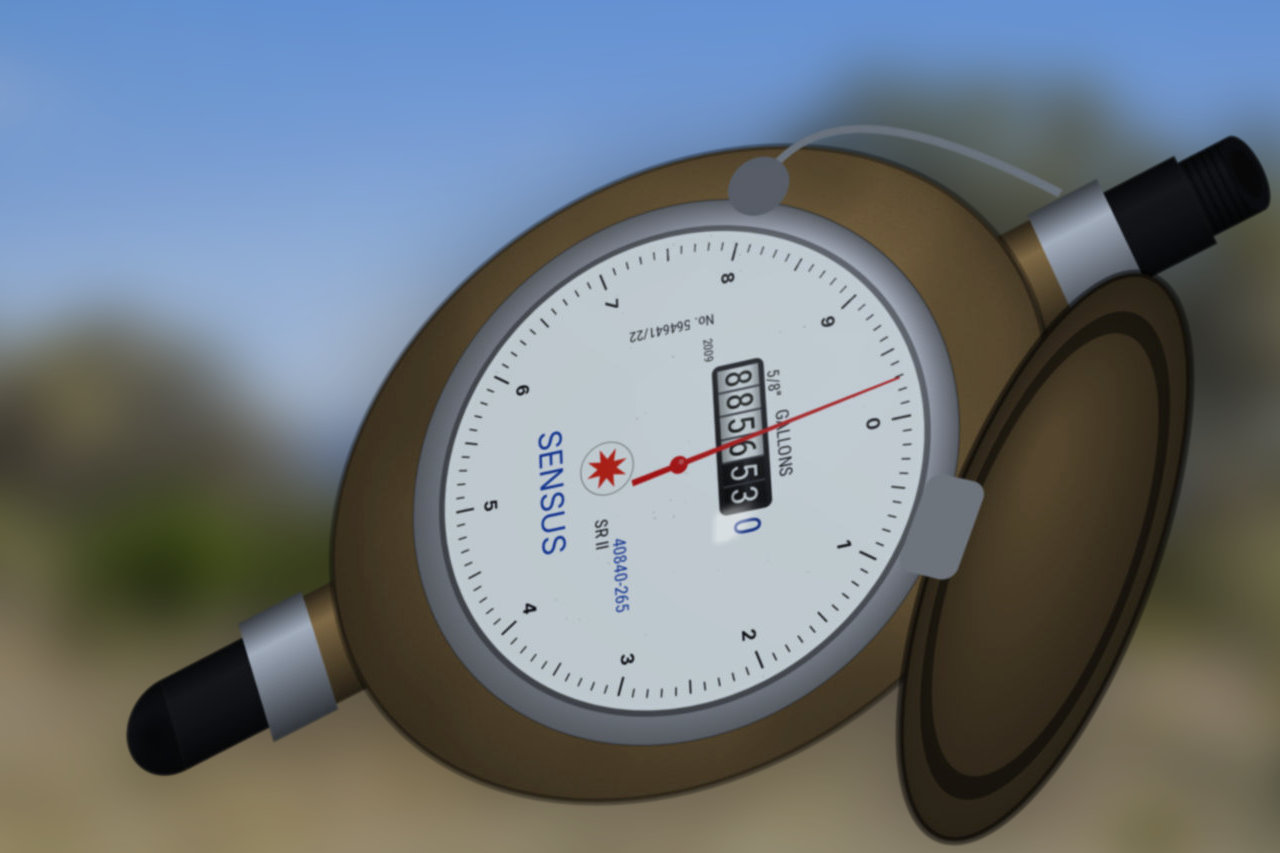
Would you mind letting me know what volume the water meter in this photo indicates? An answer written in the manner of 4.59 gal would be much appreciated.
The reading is 8856529.7 gal
